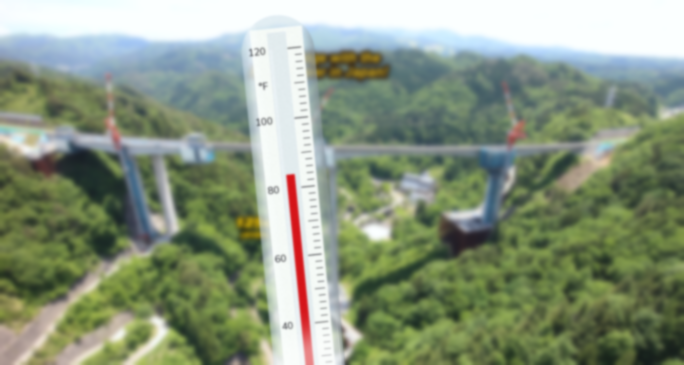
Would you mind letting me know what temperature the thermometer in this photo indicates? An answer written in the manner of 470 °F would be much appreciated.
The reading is 84 °F
